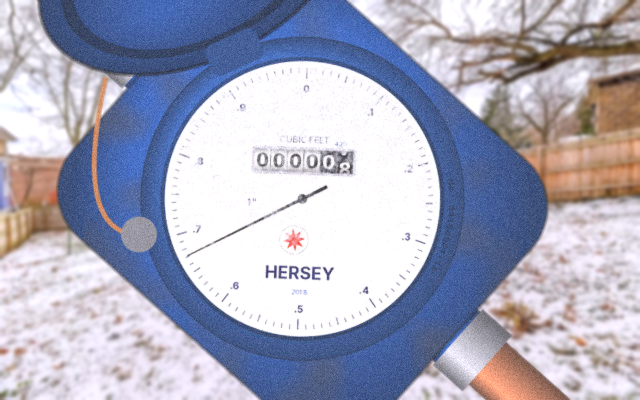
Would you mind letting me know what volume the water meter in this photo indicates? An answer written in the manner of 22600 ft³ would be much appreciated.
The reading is 7.67 ft³
